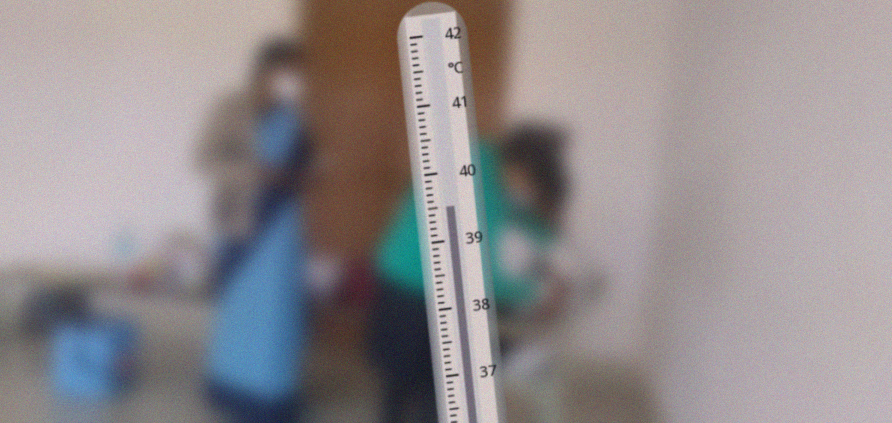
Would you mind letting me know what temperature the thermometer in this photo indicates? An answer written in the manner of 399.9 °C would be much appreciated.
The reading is 39.5 °C
